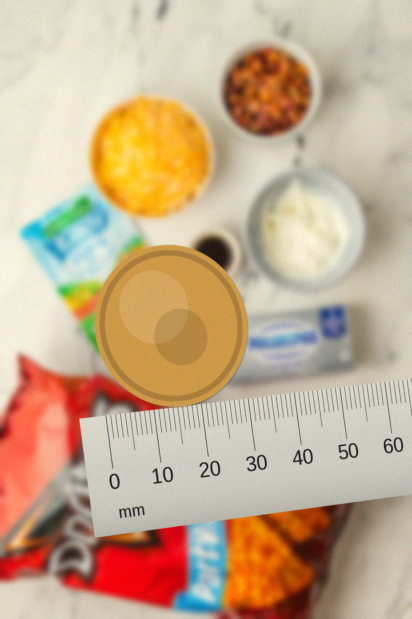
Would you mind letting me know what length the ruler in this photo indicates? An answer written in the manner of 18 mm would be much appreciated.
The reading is 32 mm
